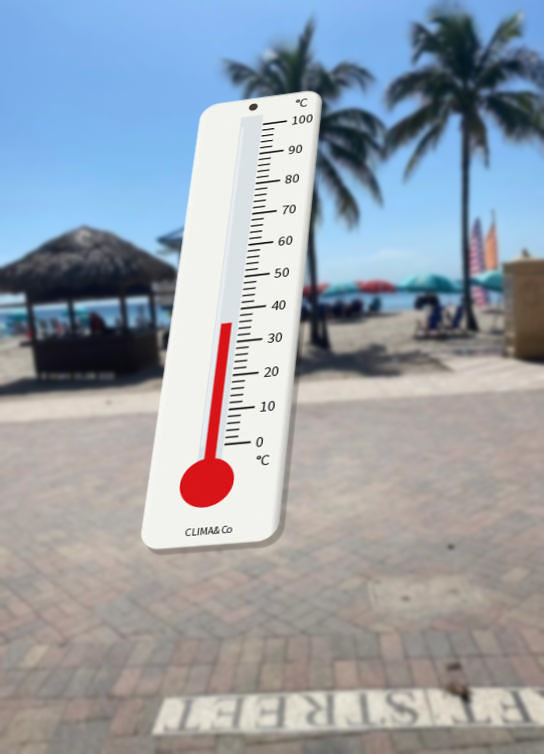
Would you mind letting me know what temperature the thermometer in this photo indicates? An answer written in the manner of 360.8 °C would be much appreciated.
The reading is 36 °C
